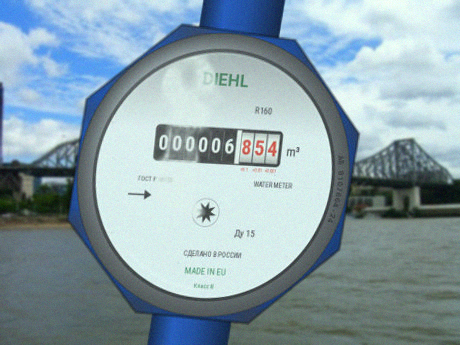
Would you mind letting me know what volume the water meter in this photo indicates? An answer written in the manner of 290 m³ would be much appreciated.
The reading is 6.854 m³
